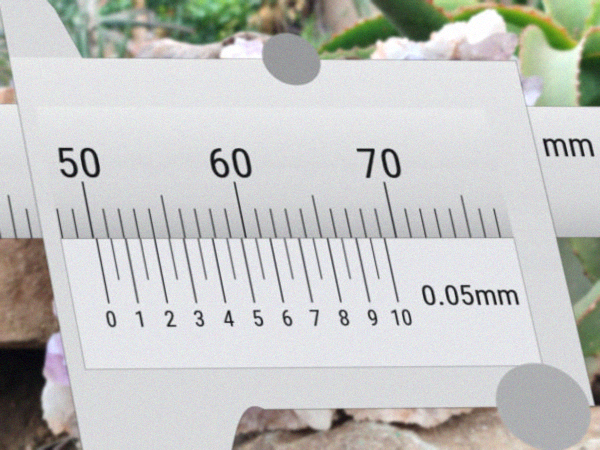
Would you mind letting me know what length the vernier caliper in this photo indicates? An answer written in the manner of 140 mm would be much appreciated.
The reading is 50.2 mm
